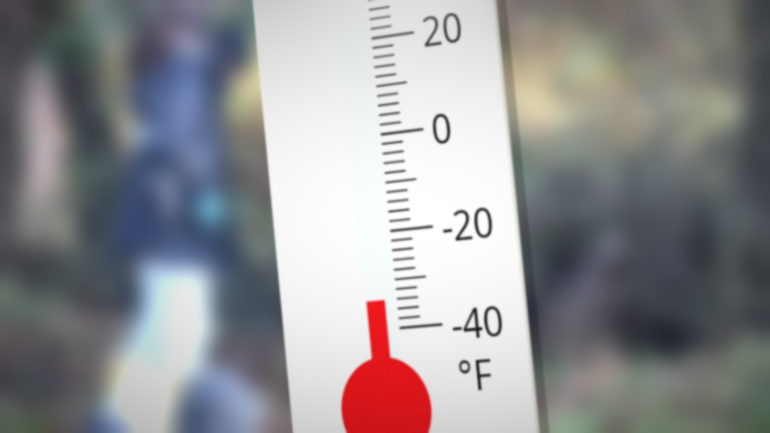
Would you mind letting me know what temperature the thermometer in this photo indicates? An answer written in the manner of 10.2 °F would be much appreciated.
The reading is -34 °F
